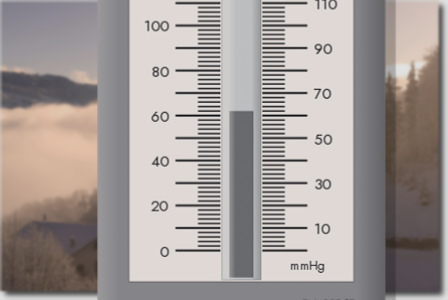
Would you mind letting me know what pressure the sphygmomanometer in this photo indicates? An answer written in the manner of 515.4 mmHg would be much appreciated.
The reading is 62 mmHg
